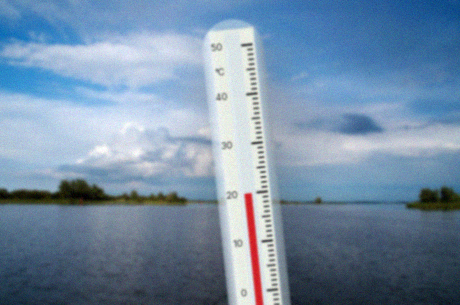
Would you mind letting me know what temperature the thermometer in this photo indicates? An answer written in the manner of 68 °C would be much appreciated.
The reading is 20 °C
